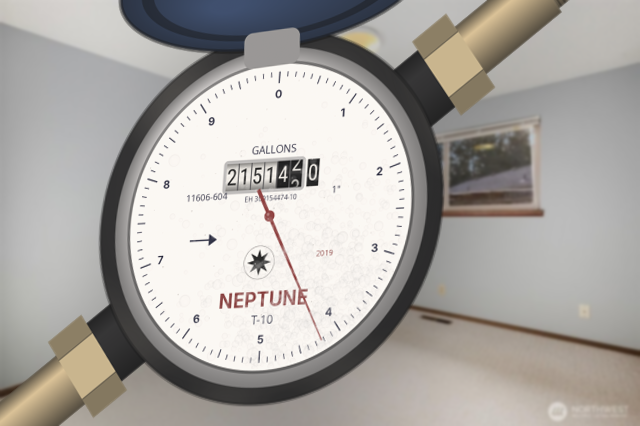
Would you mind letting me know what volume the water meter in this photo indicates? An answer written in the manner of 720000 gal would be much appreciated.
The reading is 2151424.2 gal
